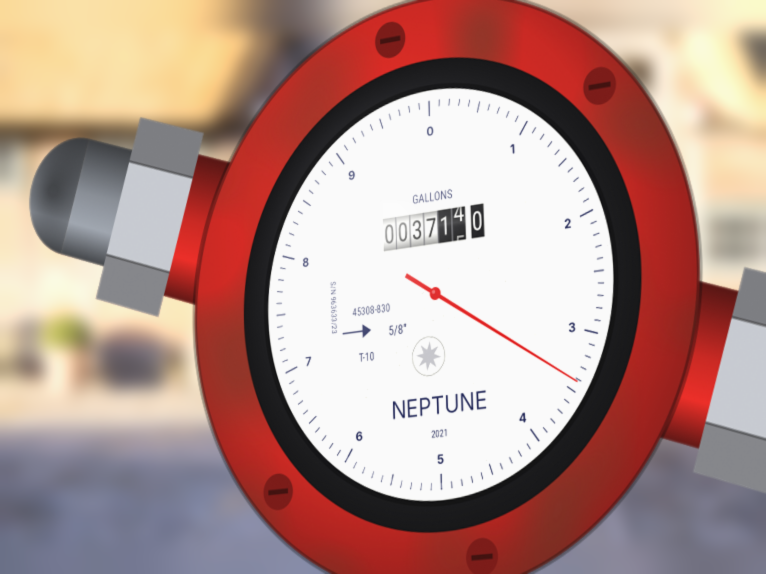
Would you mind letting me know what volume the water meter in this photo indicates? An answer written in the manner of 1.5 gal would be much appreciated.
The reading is 37143.4 gal
